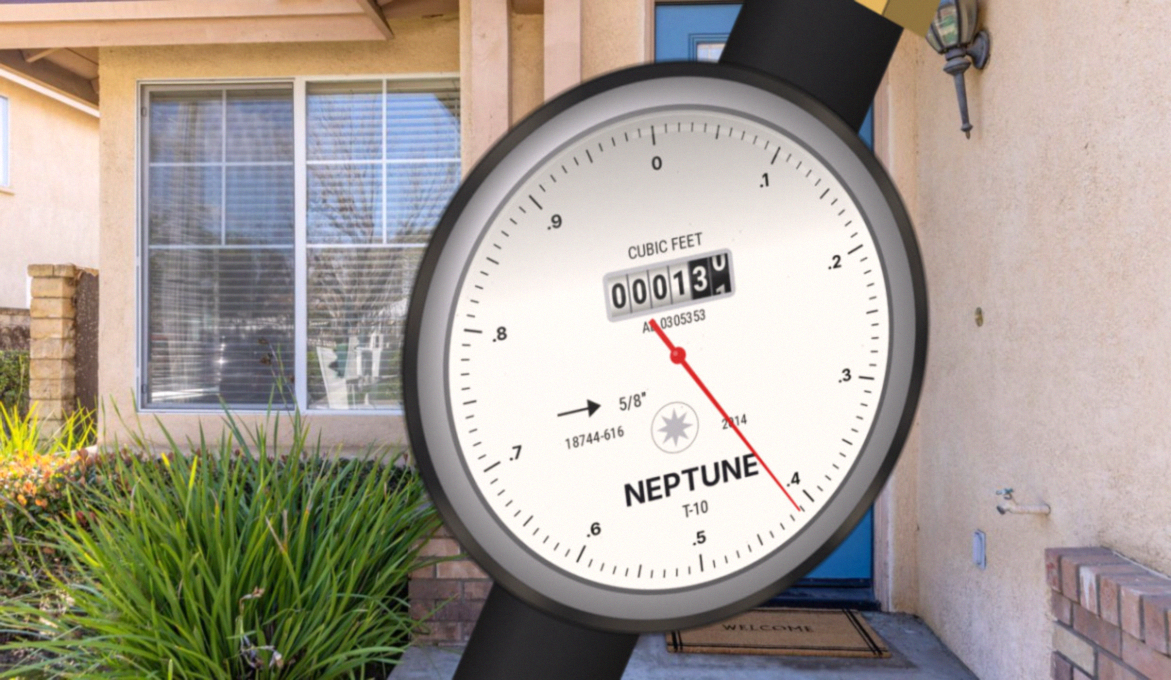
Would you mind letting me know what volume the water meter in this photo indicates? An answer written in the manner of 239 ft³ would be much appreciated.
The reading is 130.41 ft³
